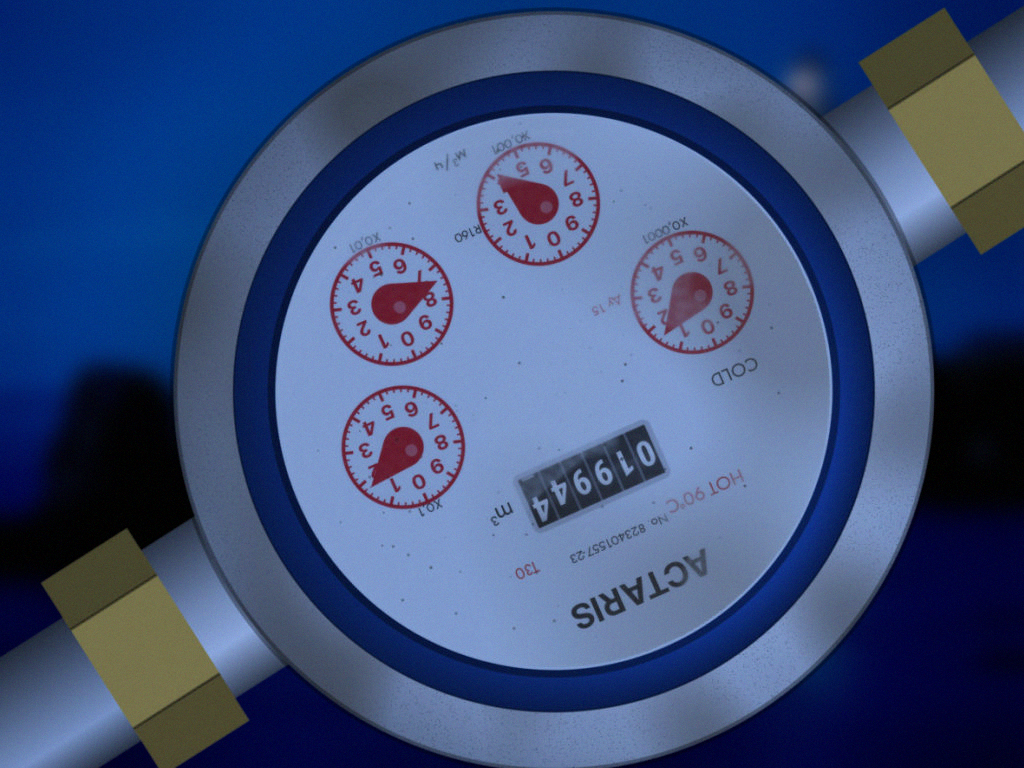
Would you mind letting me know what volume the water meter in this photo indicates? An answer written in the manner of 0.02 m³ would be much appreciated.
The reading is 19944.1741 m³
